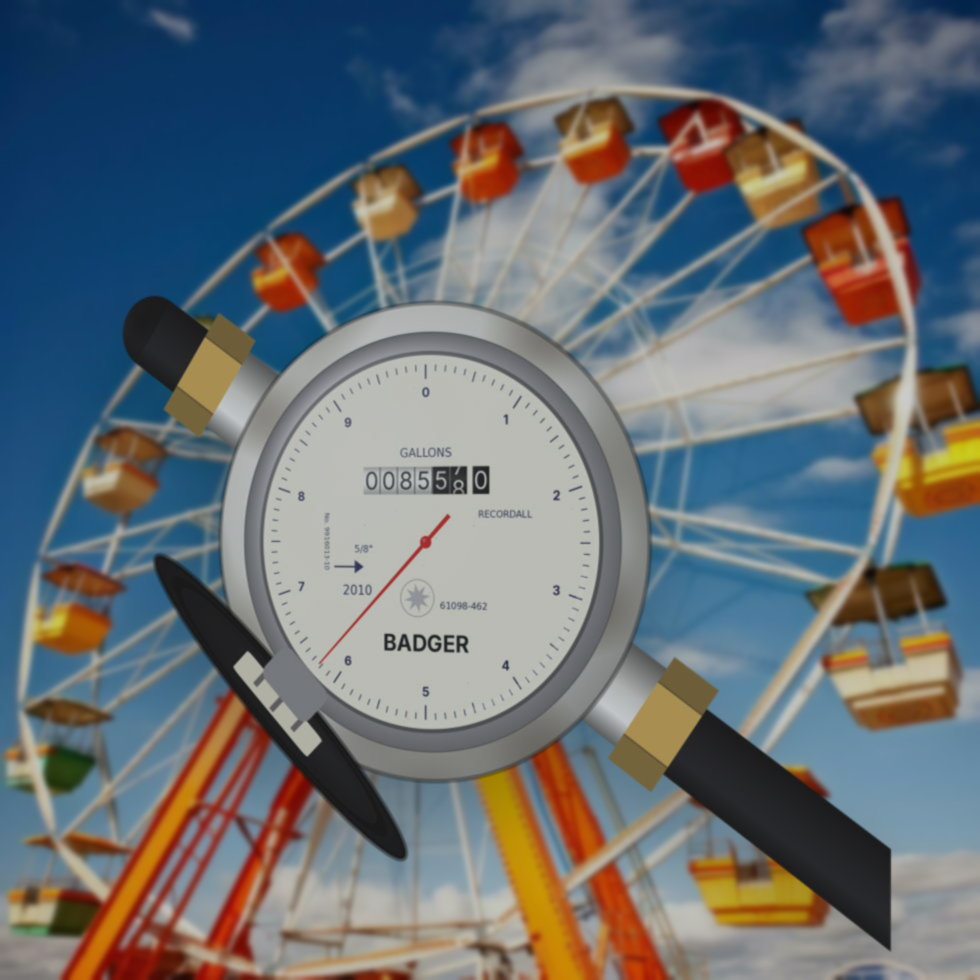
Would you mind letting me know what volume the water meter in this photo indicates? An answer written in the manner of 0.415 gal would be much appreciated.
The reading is 85576.2 gal
